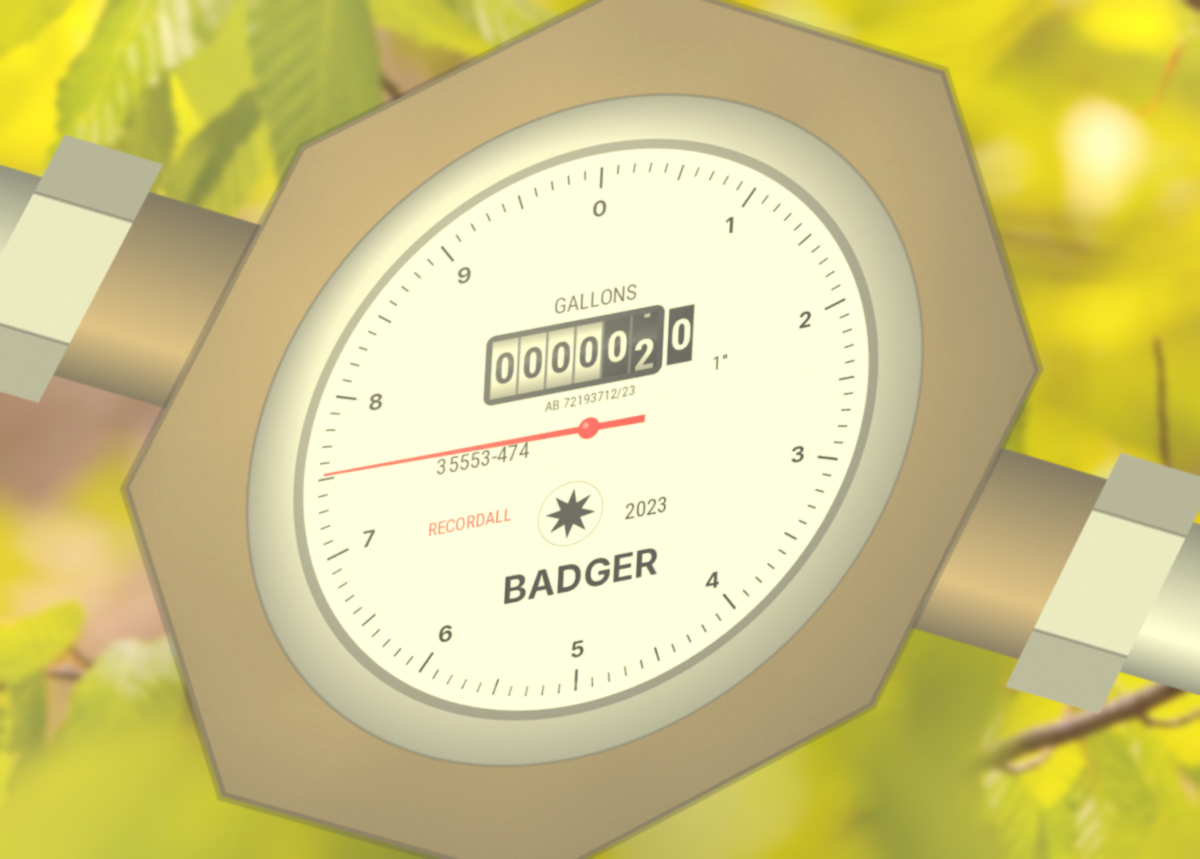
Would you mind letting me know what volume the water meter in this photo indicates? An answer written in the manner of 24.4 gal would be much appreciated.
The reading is 17.5 gal
